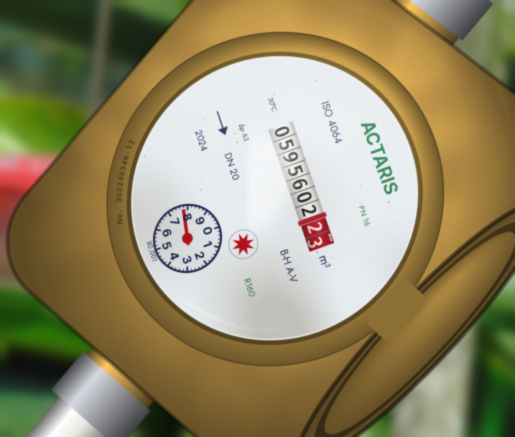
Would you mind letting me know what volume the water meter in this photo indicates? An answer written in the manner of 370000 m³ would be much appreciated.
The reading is 595602.227 m³
